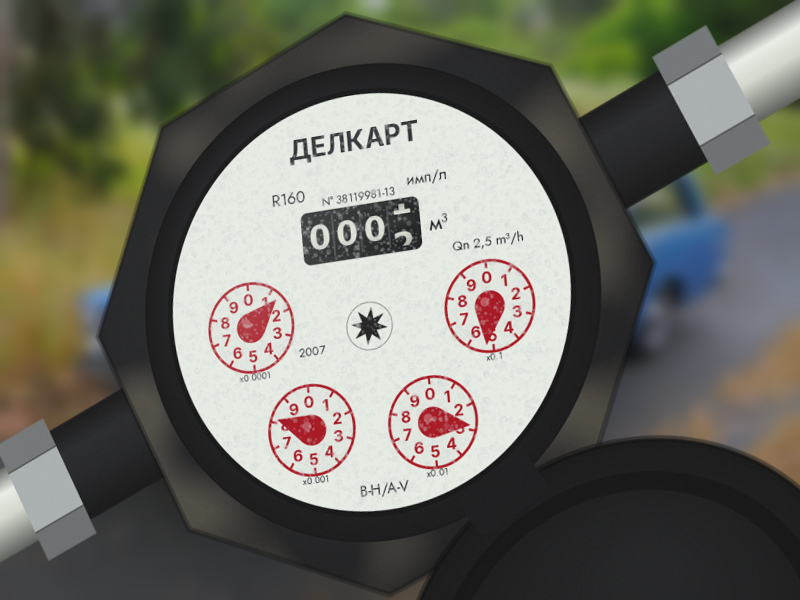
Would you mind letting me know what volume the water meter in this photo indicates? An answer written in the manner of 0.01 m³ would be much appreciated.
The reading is 1.5281 m³
